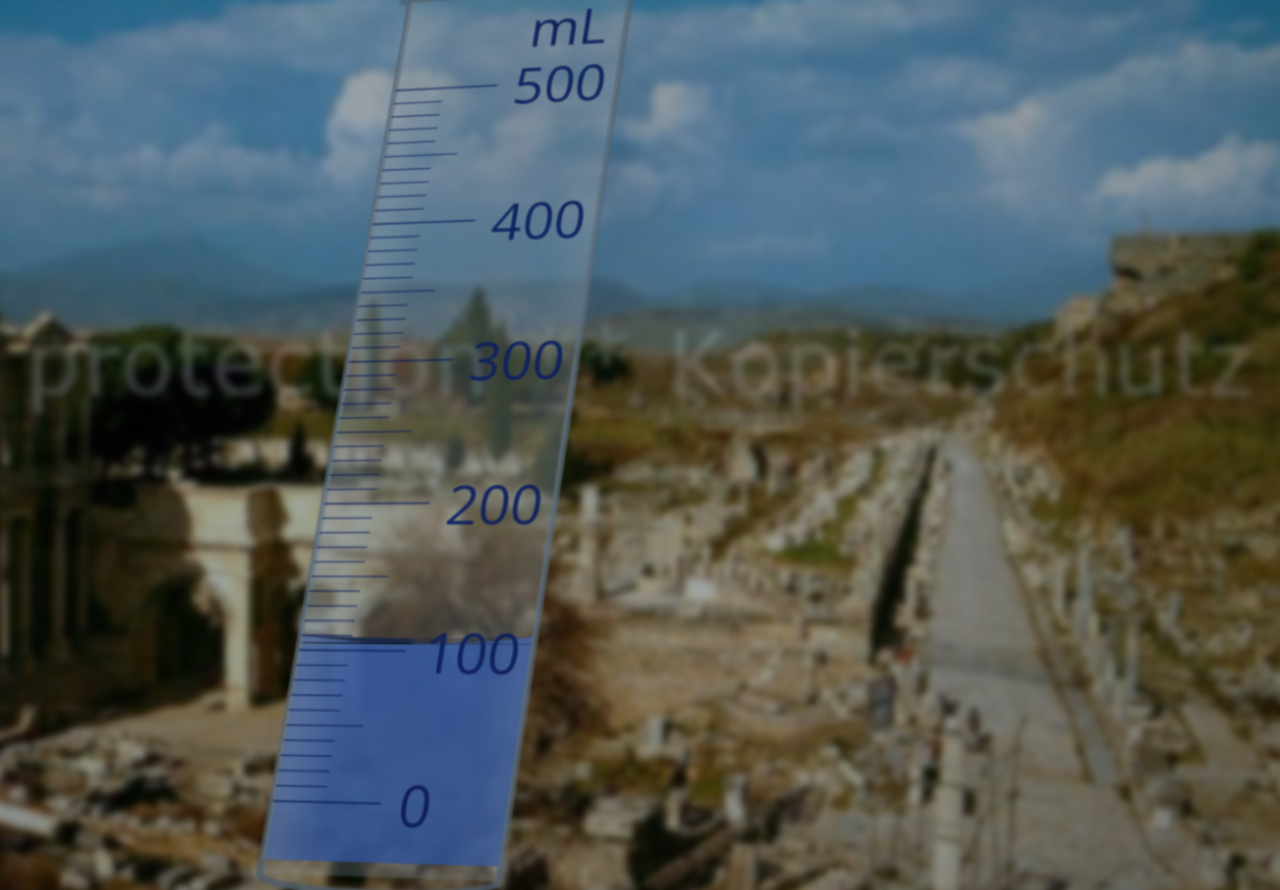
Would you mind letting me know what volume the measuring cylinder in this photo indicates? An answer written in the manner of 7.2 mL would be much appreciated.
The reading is 105 mL
